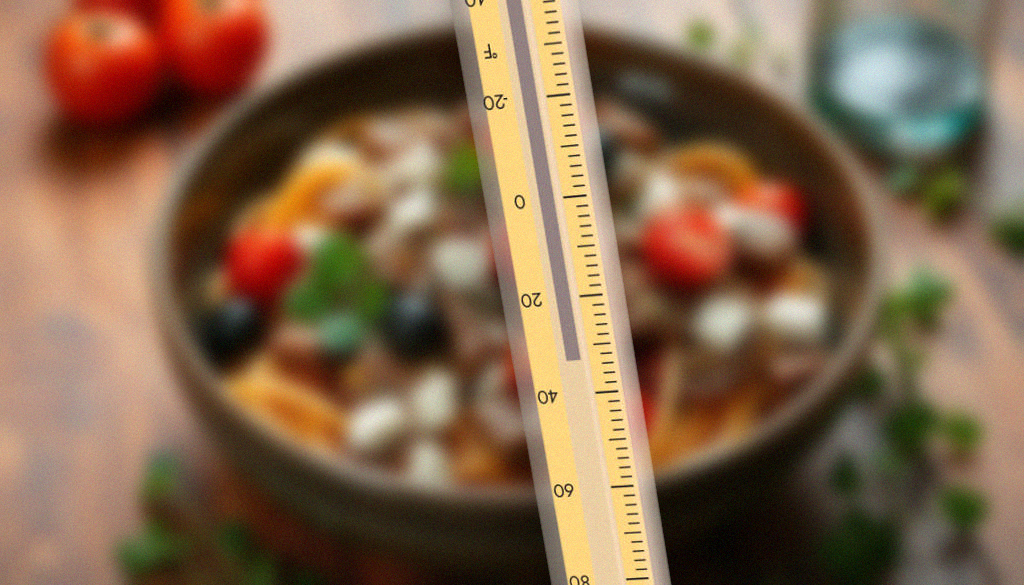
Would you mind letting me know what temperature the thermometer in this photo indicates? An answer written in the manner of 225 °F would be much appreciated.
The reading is 33 °F
